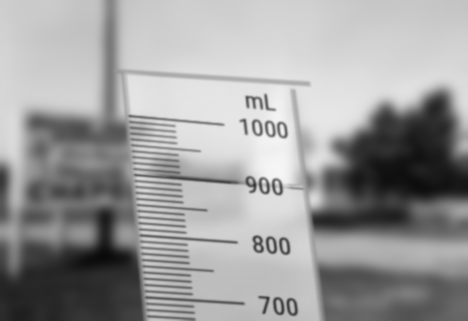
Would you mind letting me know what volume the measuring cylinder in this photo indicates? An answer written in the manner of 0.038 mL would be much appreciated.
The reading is 900 mL
